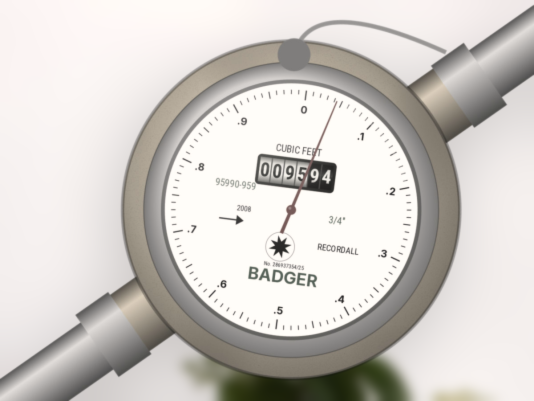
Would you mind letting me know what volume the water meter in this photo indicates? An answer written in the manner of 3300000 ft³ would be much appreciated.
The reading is 9594.04 ft³
